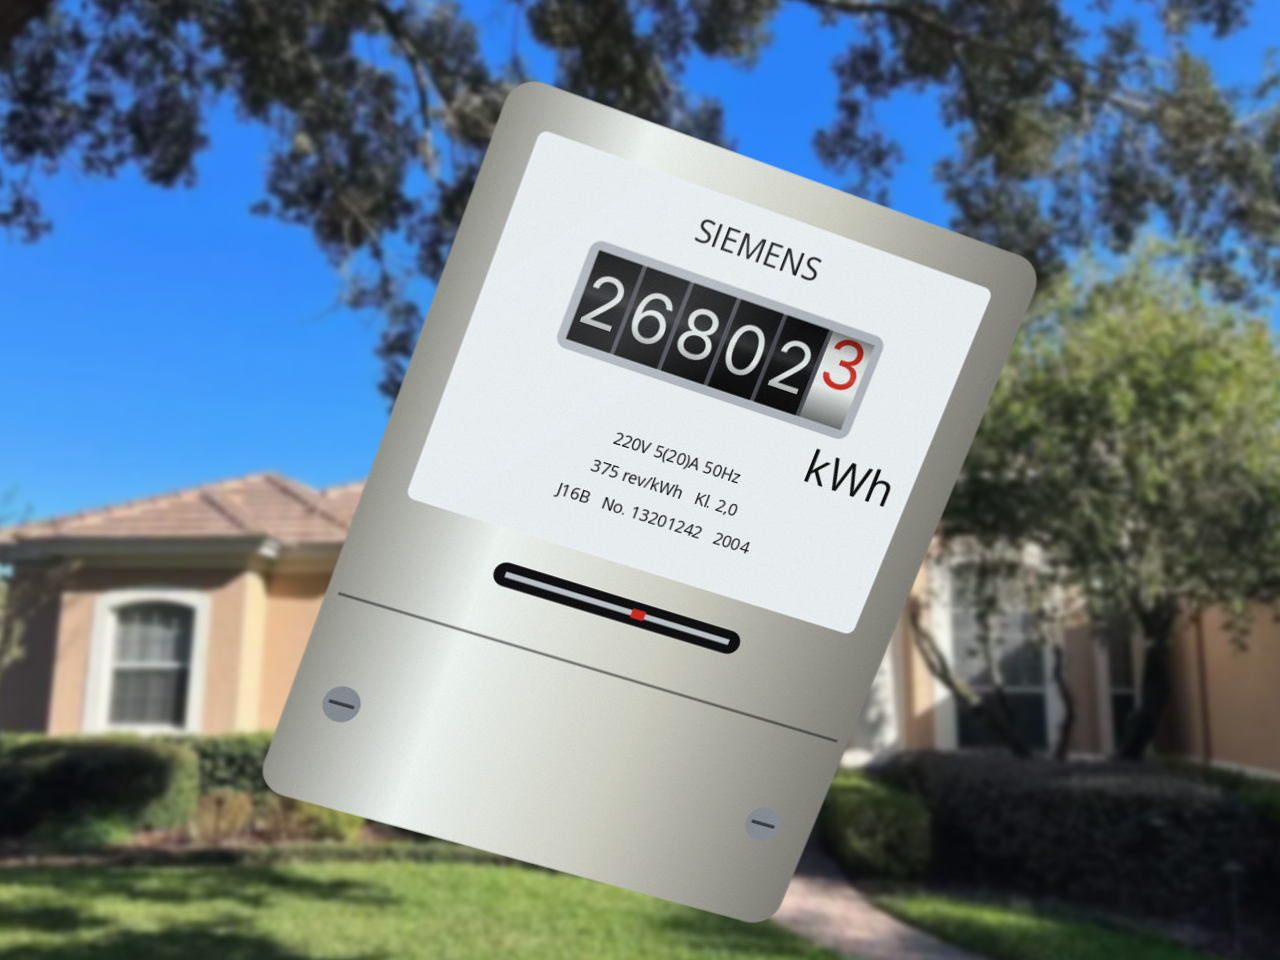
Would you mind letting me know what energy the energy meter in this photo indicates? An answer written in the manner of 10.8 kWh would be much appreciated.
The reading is 26802.3 kWh
